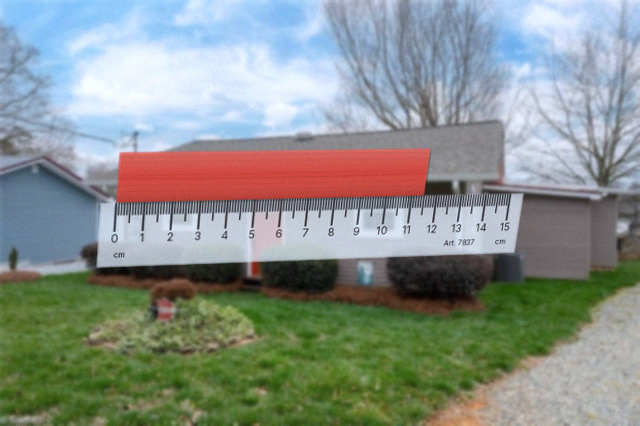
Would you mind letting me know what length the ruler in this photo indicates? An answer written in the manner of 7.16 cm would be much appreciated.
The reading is 11.5 cm
